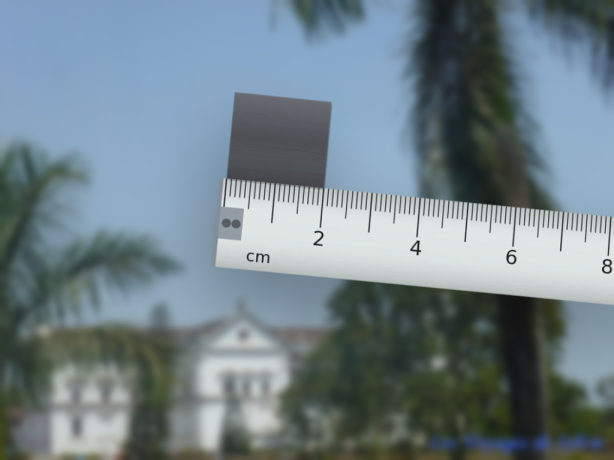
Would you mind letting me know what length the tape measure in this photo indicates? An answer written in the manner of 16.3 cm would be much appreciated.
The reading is 2 cm
